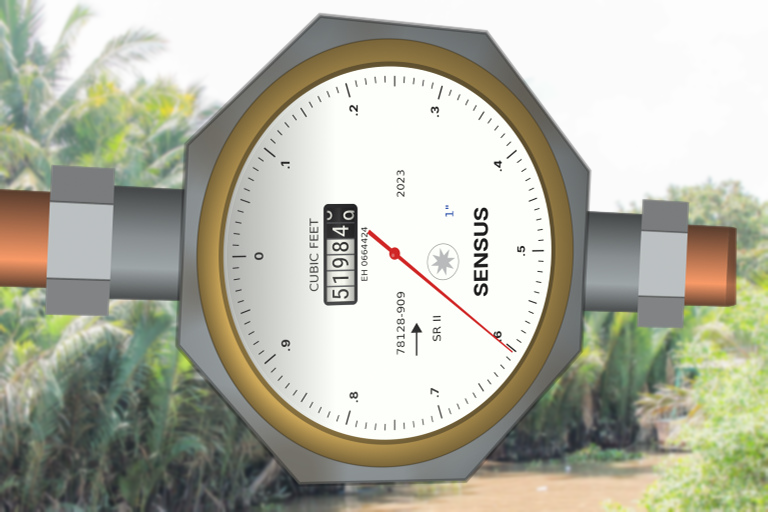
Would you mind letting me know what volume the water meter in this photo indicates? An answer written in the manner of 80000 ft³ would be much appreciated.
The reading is 519848.60 ft³
